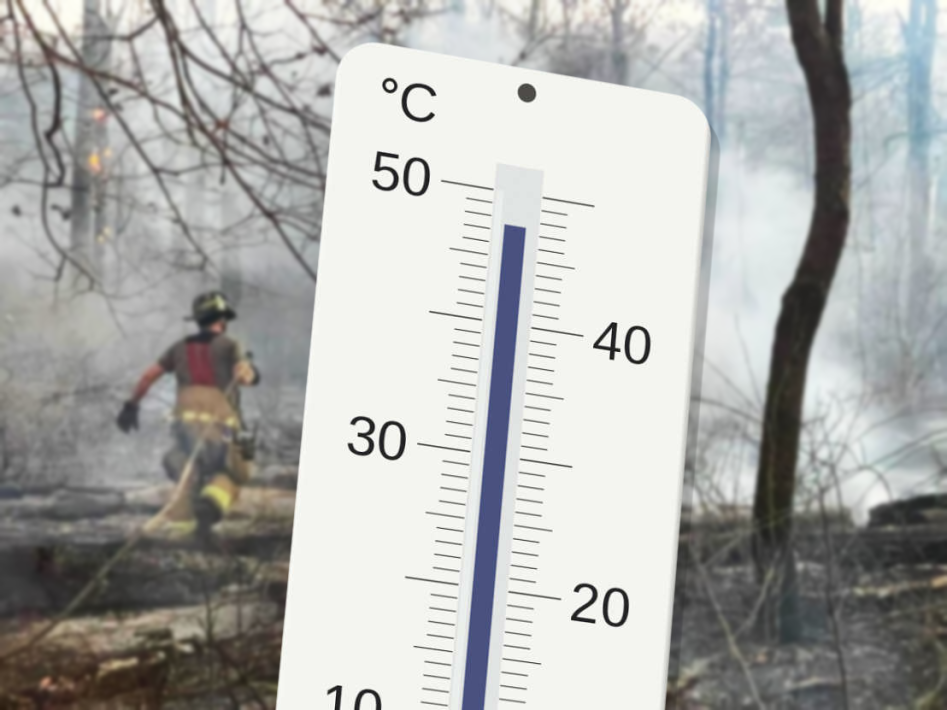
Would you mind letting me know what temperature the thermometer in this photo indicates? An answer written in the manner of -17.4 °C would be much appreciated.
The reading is 47.5 °C
